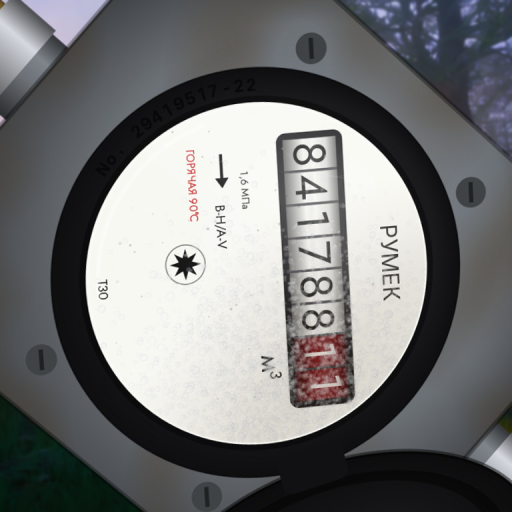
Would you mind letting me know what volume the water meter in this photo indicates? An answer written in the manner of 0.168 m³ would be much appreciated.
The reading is 841788.11 m³
